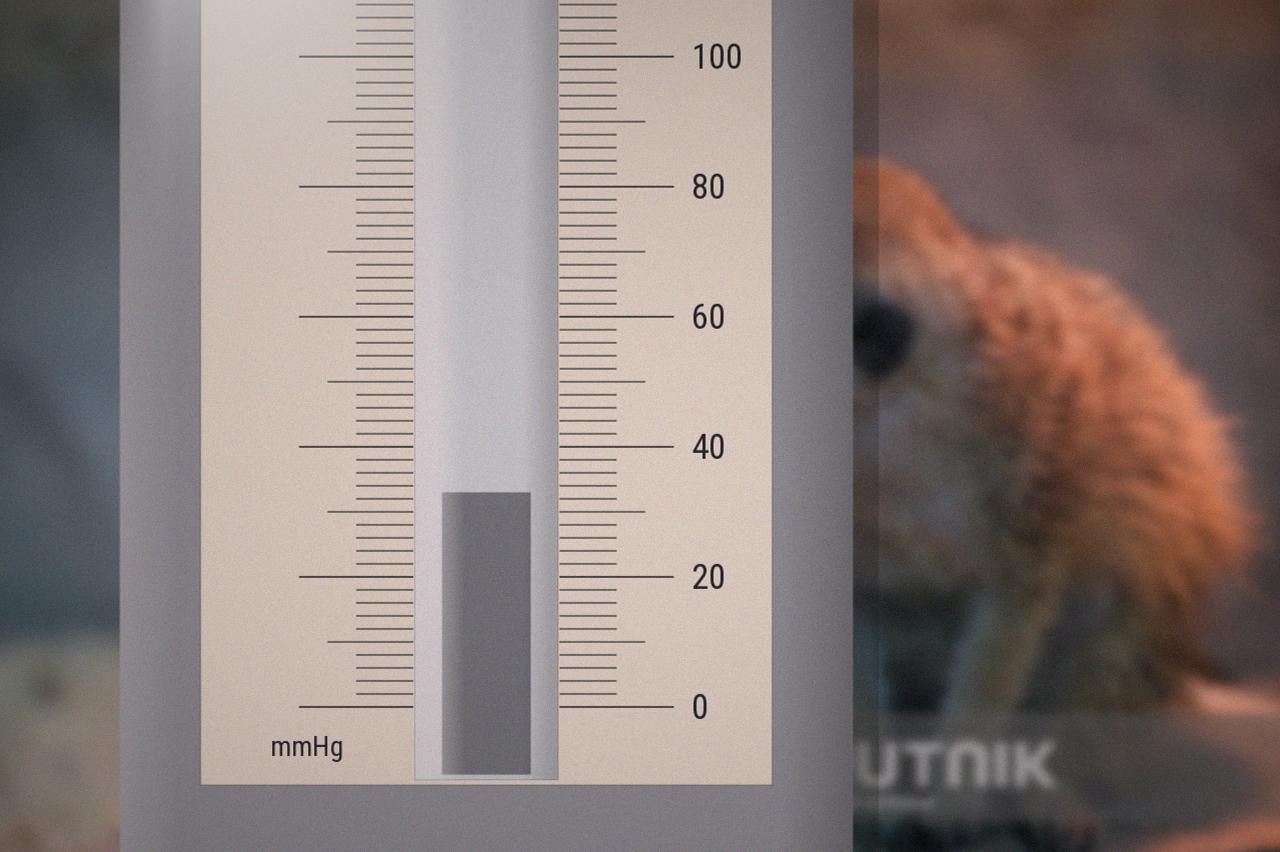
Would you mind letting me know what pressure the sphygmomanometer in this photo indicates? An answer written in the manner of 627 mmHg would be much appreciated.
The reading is 33 mmHg
